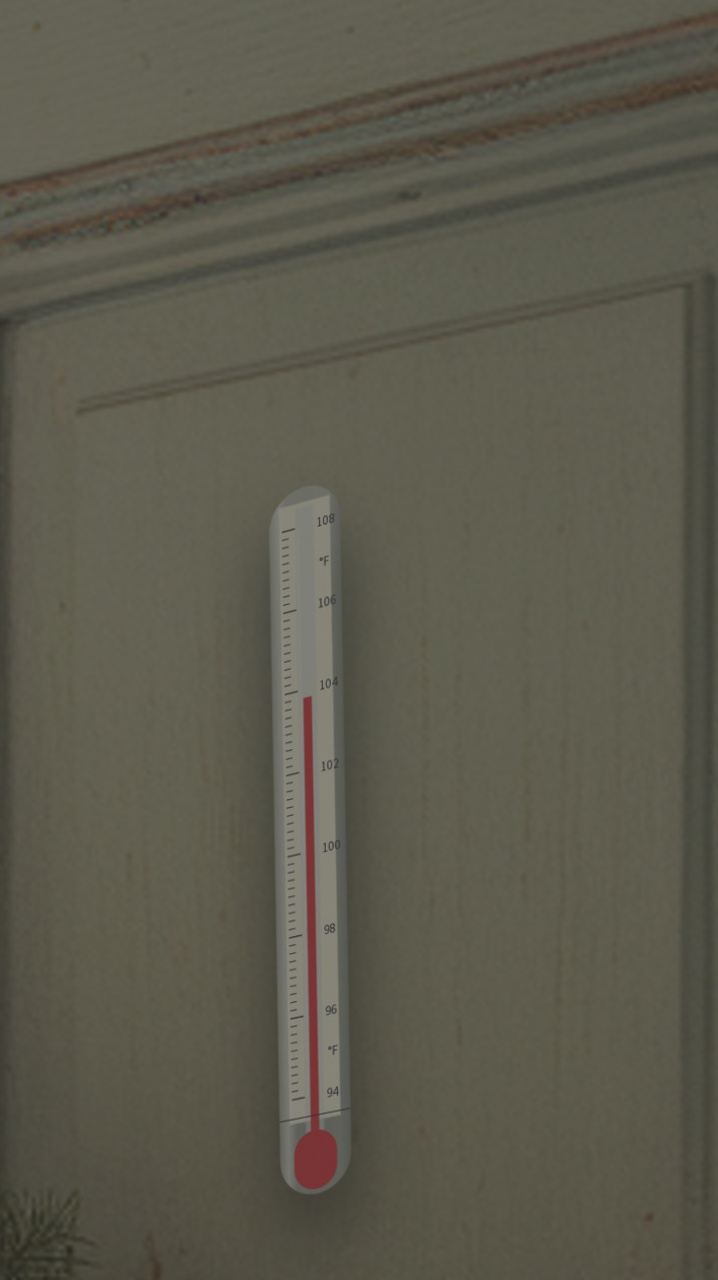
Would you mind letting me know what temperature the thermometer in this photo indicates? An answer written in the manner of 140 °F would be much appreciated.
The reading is 103.8 °F
